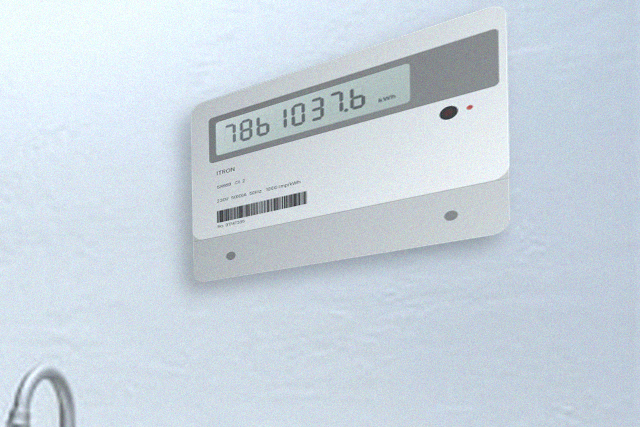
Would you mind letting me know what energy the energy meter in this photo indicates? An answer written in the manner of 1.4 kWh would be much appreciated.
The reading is 7861037.6 kWh
